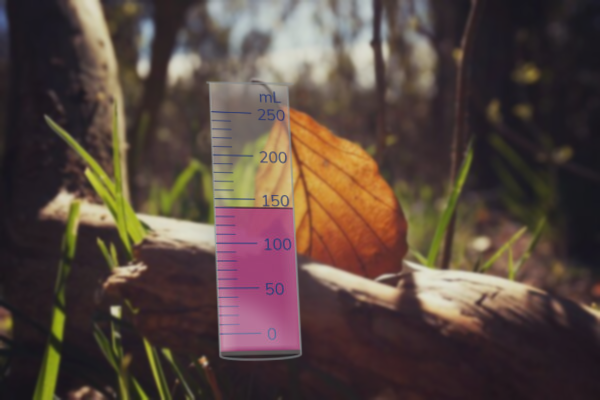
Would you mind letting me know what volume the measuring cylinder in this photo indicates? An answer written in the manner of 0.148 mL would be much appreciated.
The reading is 140 mL
